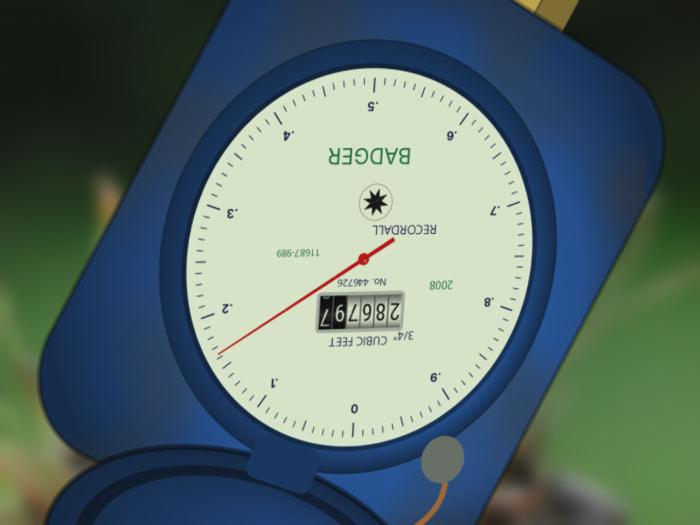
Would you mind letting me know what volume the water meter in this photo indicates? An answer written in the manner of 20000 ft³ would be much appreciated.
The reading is 286797.16 ft³
